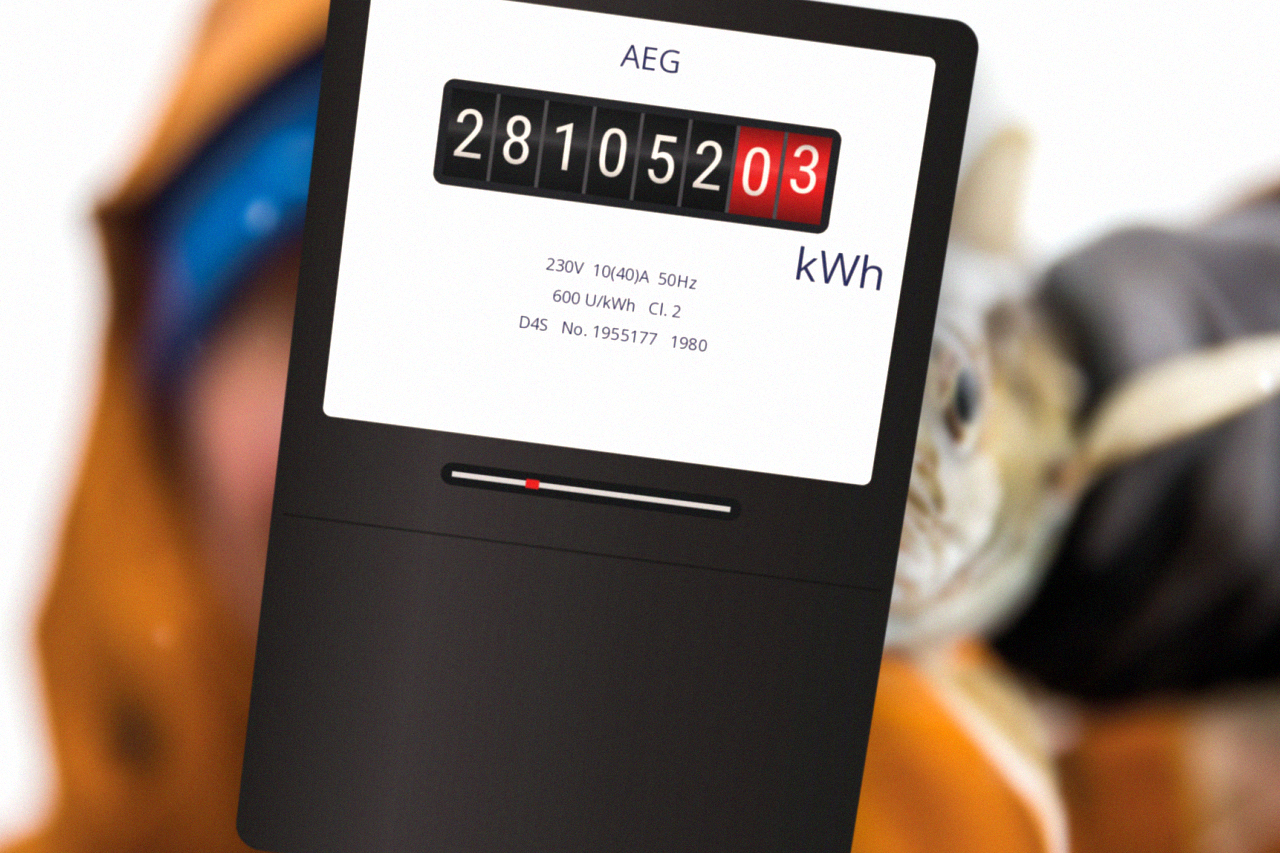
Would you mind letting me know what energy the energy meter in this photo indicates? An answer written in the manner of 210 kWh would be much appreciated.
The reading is 281052.03 kWh
